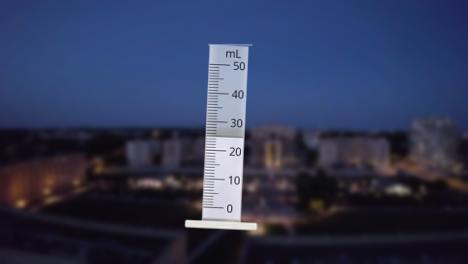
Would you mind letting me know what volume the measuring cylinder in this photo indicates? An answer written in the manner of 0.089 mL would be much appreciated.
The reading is 25 mL
